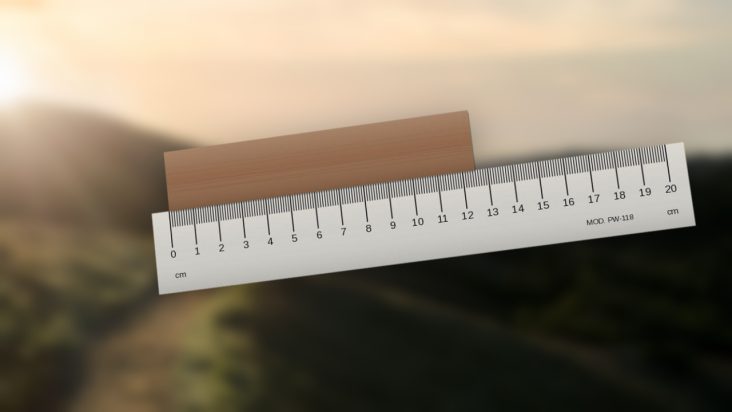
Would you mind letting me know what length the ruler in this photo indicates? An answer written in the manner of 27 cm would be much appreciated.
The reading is 12.5 cm
